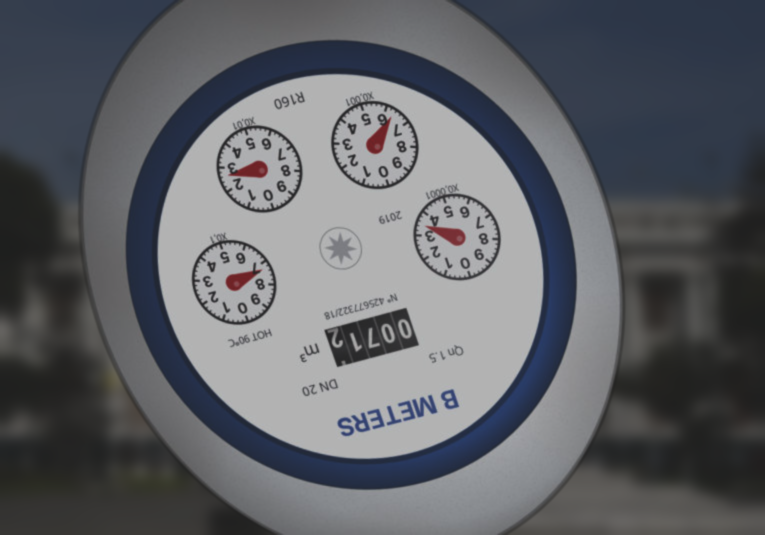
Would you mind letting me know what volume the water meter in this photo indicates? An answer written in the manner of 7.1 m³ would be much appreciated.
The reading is 711.7263 m³
